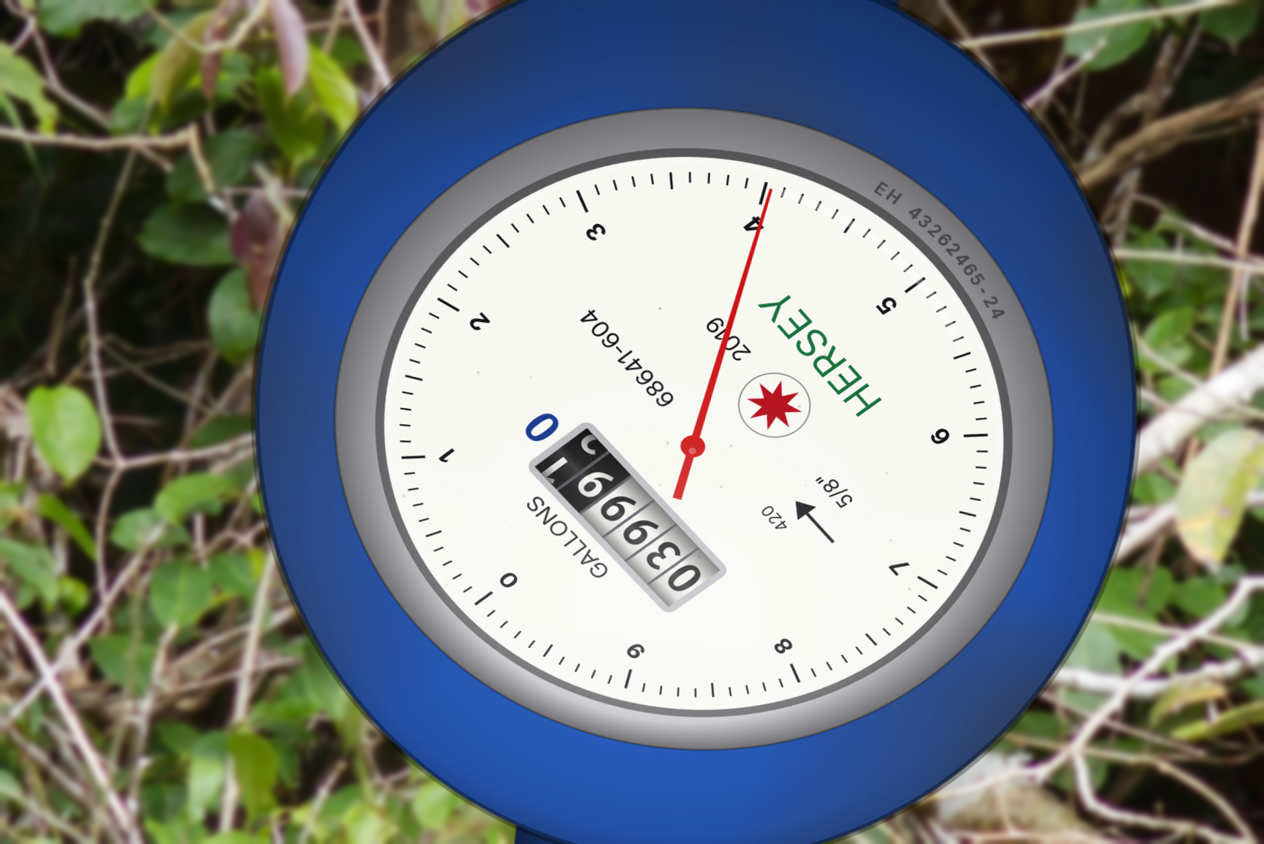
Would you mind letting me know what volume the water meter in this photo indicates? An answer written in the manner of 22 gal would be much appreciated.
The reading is 399914.0 gal
